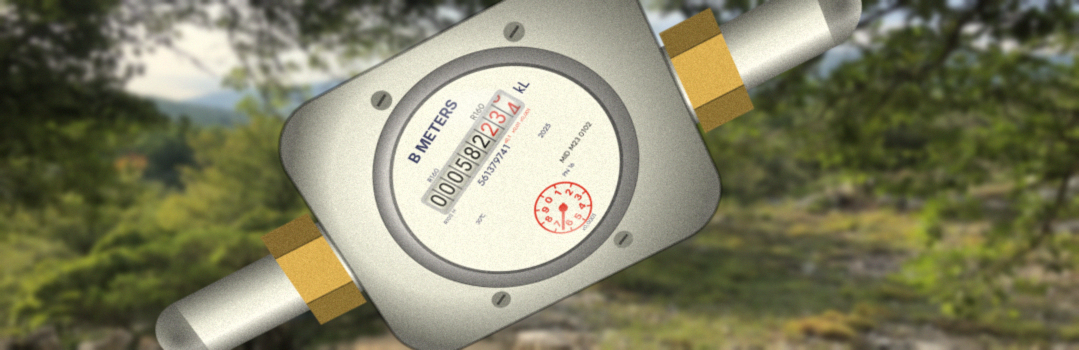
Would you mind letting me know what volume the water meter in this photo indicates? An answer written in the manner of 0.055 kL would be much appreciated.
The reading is 582.2336 kL
